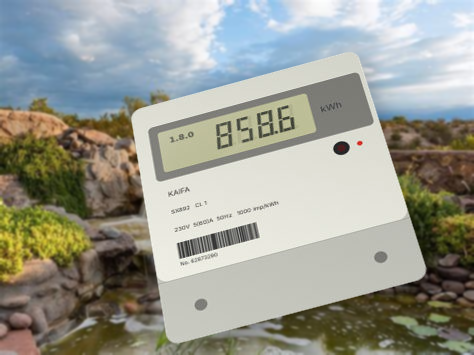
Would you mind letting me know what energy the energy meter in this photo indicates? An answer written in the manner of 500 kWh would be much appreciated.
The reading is 858.6 kWh
